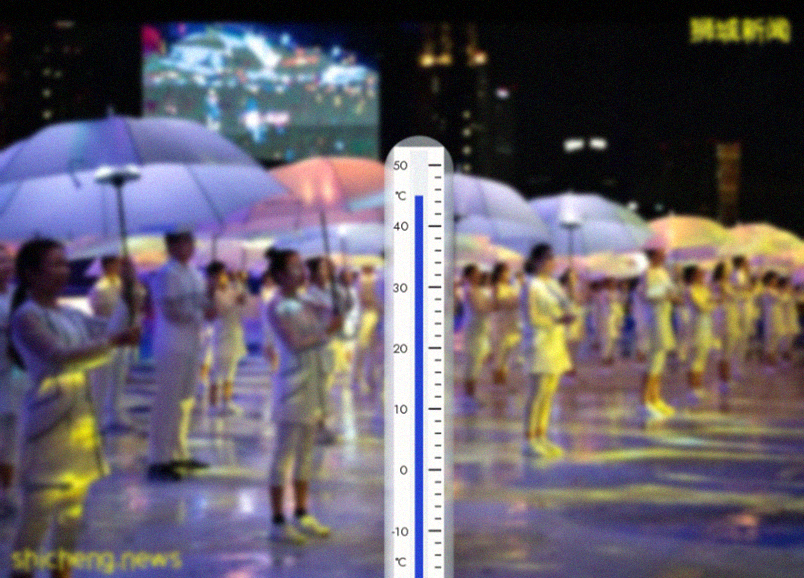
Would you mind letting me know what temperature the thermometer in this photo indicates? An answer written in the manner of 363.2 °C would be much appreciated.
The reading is 45 °C
